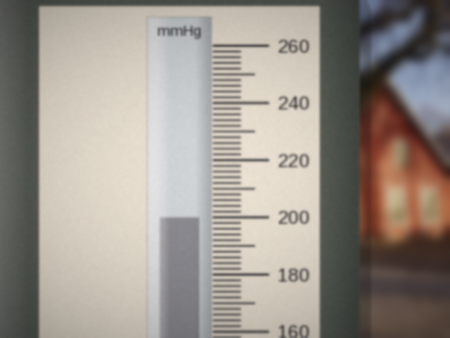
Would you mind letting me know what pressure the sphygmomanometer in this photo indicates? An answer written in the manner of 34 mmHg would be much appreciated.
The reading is 200 mmHg
